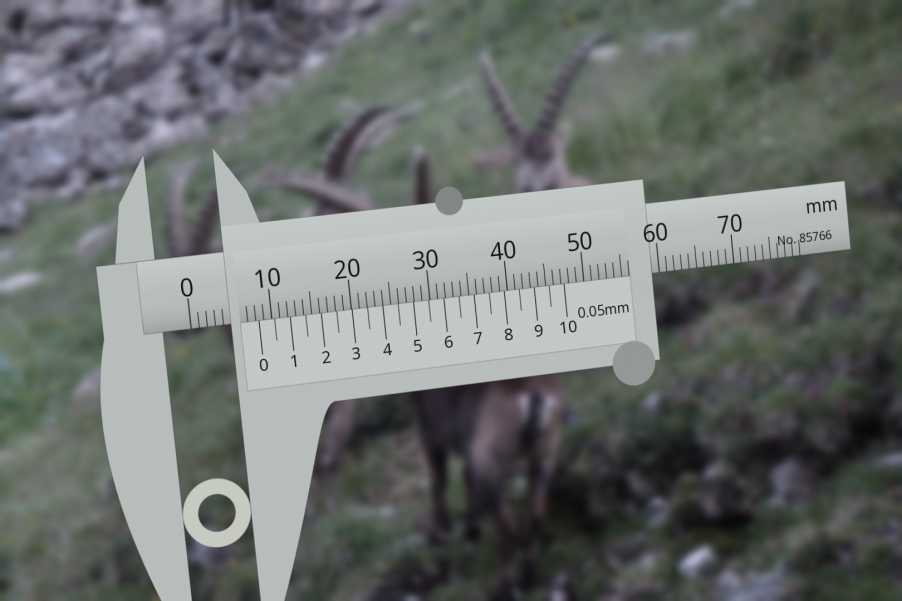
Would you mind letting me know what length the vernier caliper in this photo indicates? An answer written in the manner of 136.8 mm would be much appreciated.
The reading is 8.4 mm
